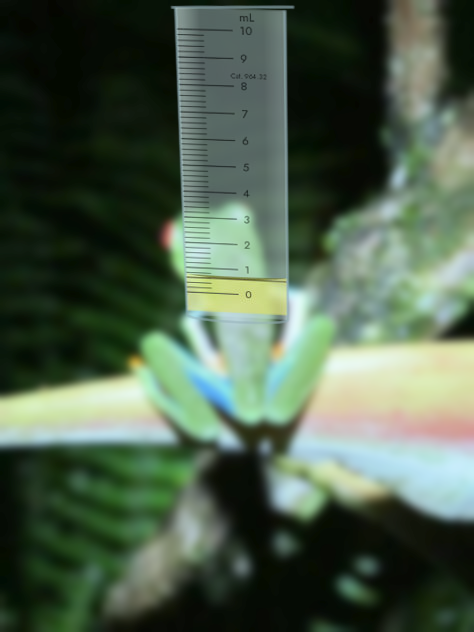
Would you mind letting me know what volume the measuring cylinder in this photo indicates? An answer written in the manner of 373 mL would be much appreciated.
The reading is 0.6 mL
